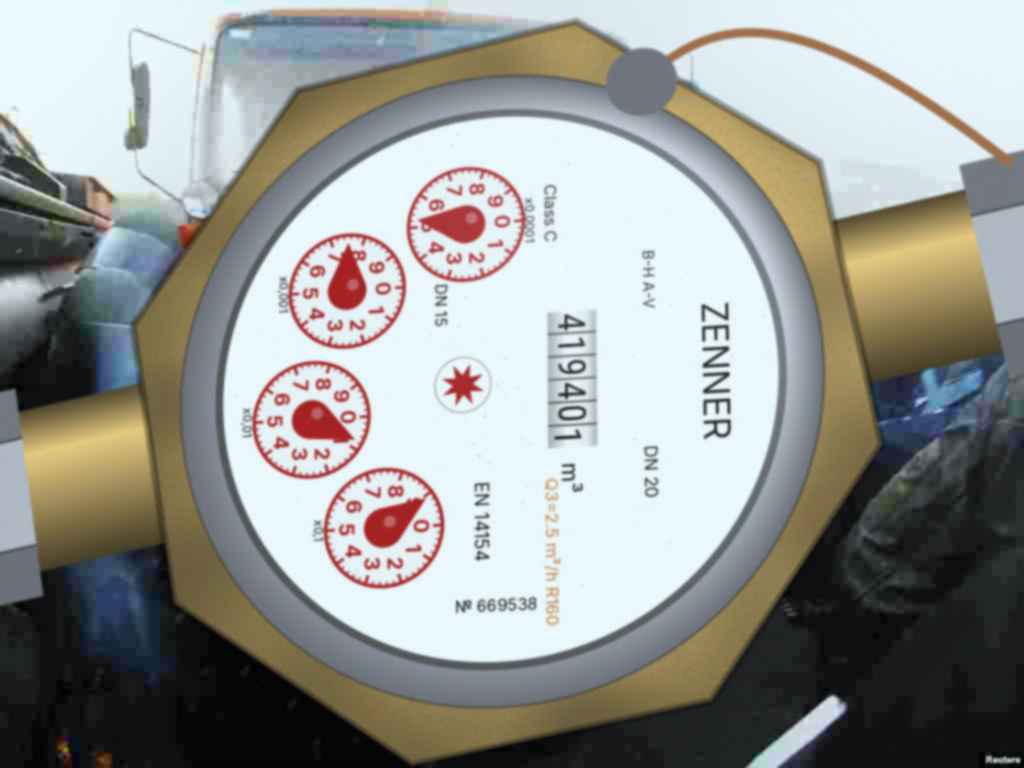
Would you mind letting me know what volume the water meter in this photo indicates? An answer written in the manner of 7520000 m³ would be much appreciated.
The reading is 419400.9075 m³
